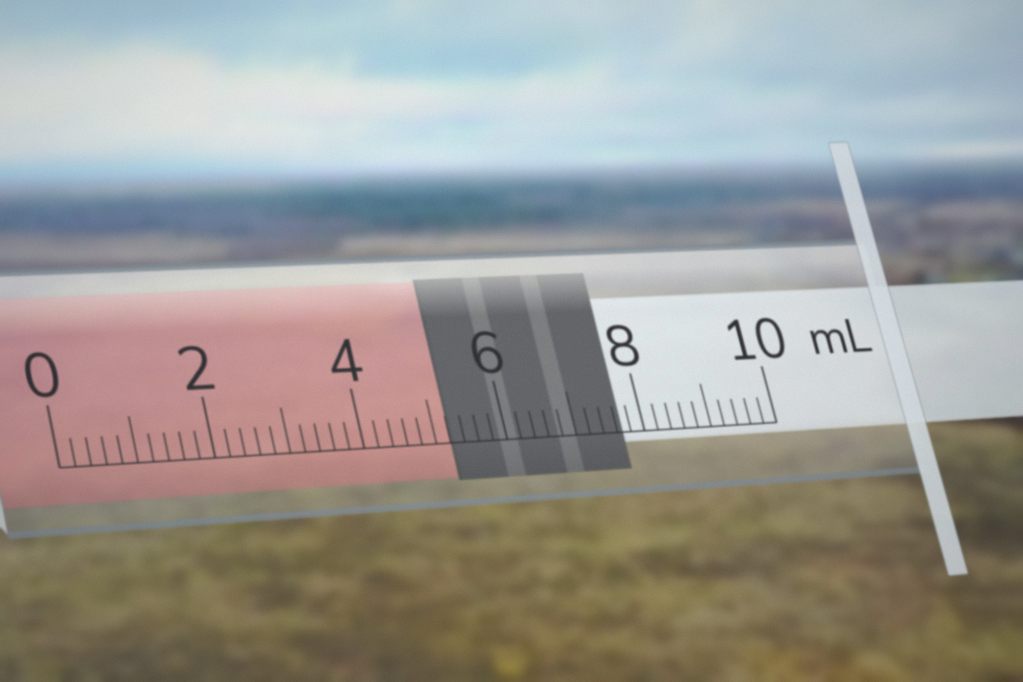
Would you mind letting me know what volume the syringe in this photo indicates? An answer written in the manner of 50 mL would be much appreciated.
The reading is 5.2 mL
